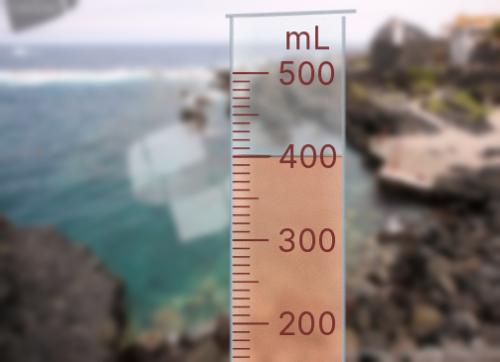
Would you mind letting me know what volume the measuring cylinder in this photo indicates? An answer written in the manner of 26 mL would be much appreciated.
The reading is 400 mL
